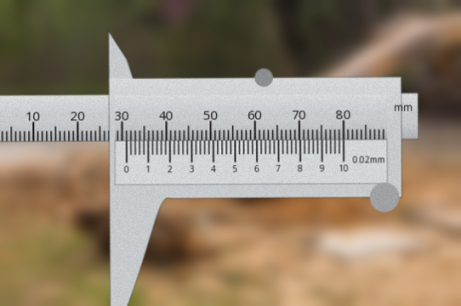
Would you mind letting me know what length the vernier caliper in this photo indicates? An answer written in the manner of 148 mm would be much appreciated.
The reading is 31.0 mm
